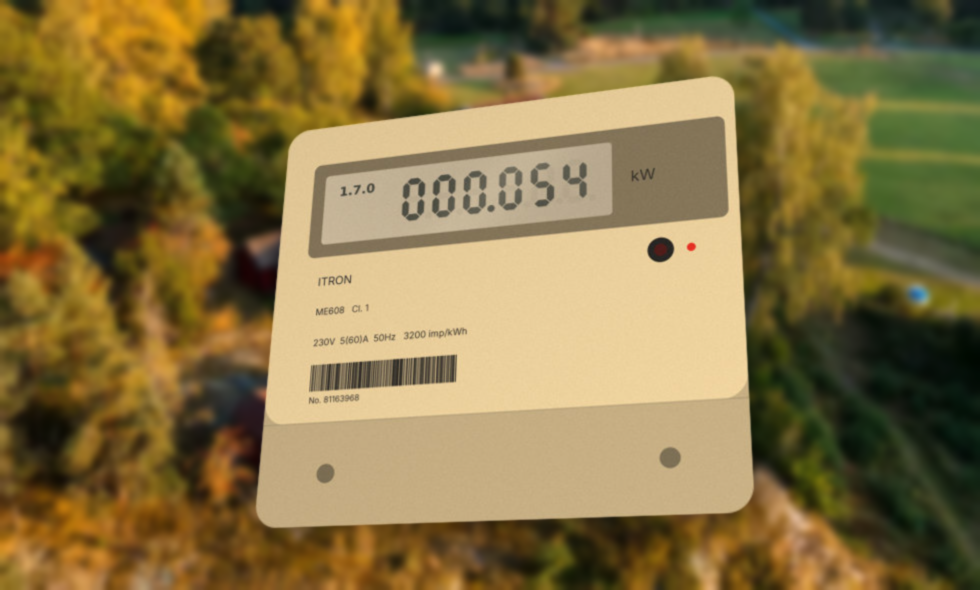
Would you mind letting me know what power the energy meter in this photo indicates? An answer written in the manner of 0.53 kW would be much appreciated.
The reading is 0.054 kW
